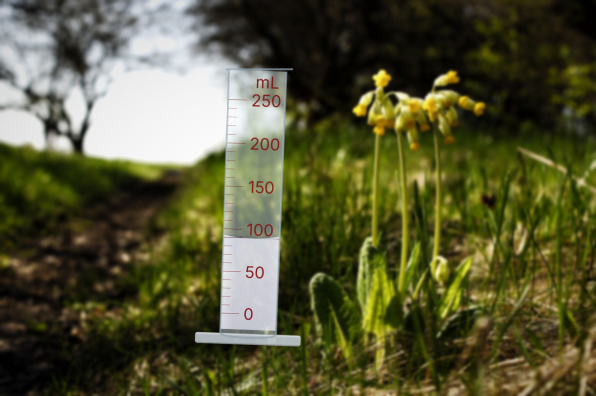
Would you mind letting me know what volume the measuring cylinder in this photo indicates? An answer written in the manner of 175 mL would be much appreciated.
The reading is 90 mL
